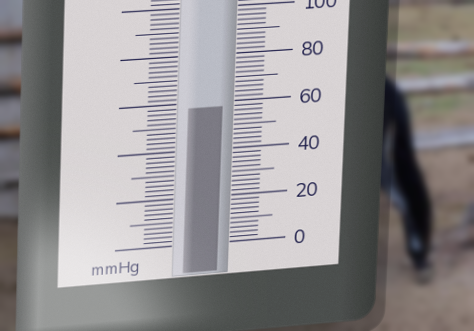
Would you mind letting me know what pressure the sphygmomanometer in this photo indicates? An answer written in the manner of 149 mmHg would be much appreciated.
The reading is 58 mmHg
